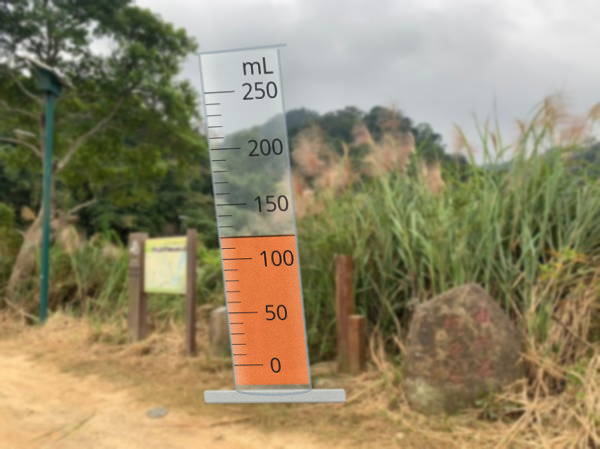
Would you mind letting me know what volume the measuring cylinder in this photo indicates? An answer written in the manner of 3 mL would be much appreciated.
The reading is 120 mL
